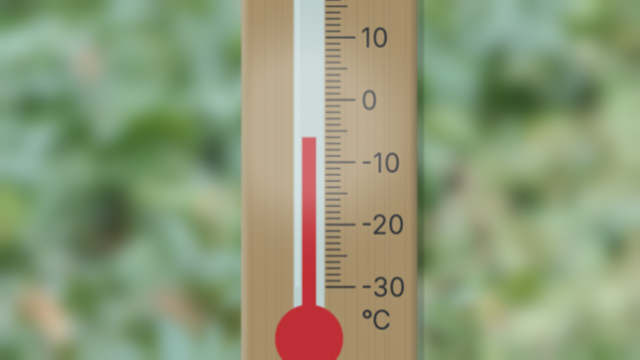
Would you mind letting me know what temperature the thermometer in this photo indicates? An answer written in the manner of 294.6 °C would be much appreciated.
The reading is -6 °C
